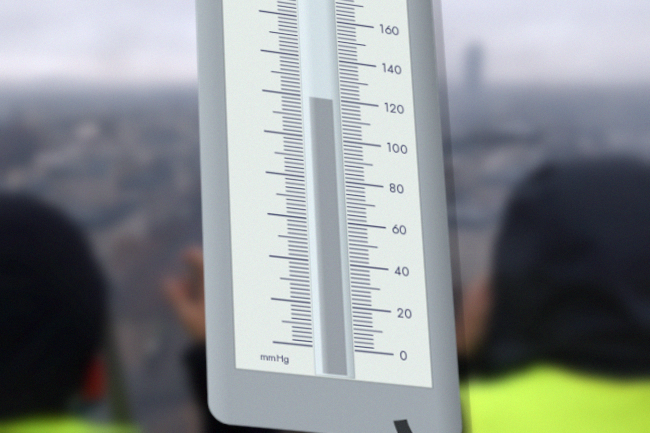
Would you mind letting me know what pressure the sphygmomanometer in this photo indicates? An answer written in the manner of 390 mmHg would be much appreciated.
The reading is 120 mmHg
